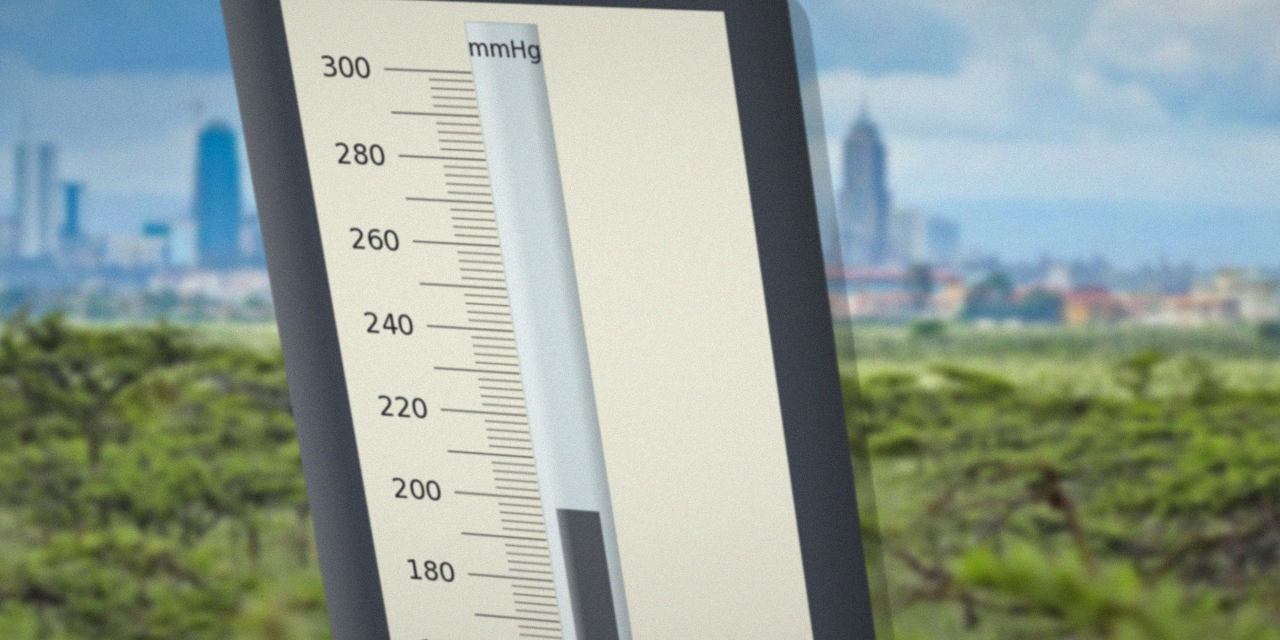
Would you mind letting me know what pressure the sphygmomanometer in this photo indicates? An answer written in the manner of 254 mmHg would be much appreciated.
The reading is 198 mmHg
